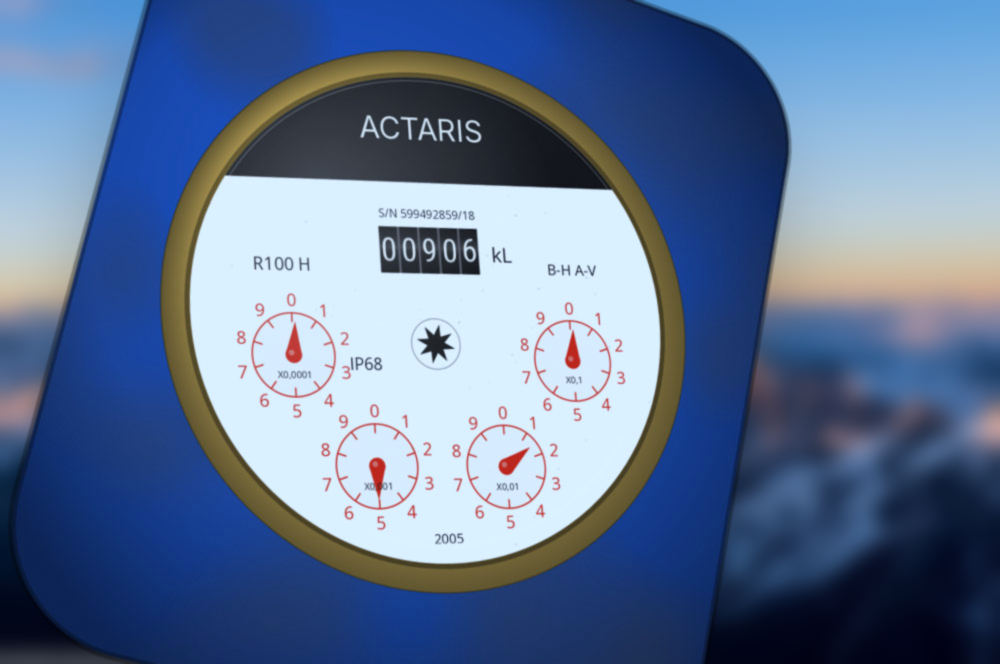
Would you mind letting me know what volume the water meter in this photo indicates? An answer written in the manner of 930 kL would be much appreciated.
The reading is 906.0150 kL
